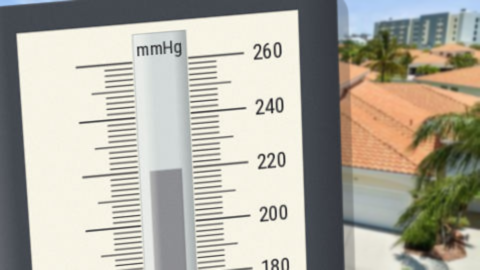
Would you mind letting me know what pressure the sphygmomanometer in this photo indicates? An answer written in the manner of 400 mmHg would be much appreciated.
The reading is 220 mmHg
